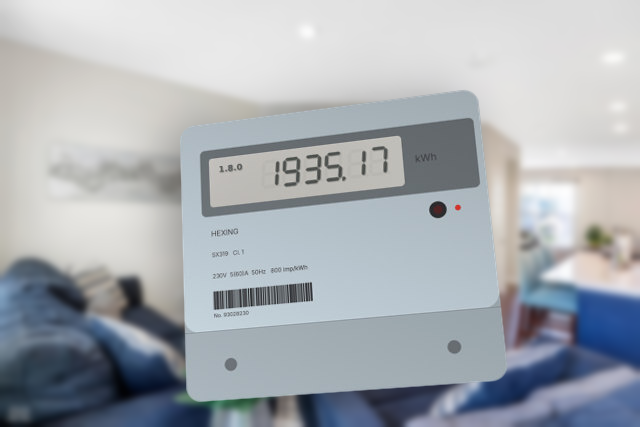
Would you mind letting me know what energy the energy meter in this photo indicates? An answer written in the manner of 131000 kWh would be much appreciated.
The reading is 1935.17 kWh
